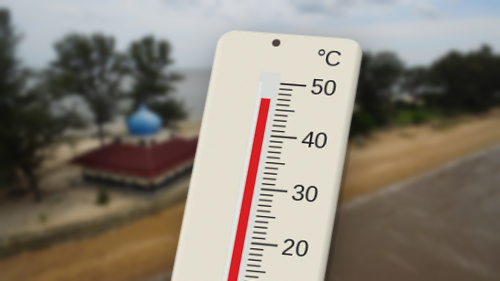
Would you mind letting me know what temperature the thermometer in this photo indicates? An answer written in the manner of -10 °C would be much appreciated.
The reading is 47 °C
